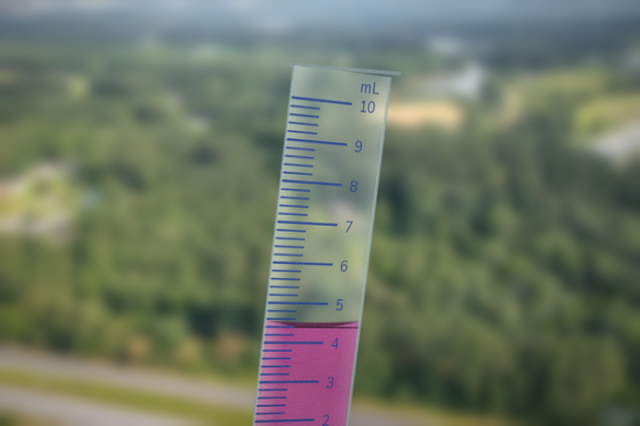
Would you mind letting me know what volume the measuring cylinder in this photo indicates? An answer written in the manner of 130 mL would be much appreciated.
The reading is 4.4 mL
